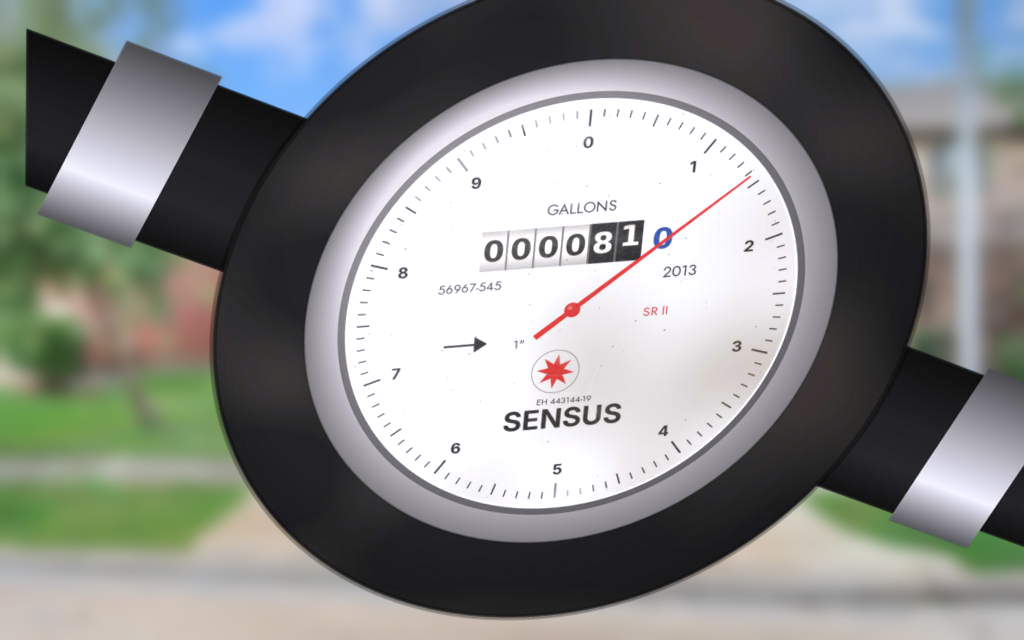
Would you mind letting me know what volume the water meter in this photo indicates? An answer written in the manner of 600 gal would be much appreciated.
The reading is 811.4 gal
